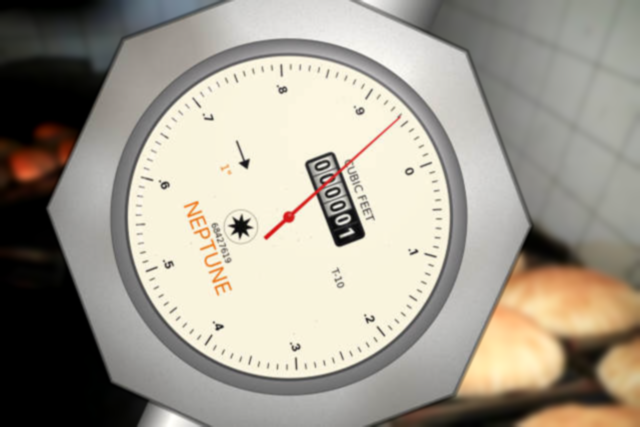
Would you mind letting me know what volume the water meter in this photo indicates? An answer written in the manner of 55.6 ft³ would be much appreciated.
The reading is 0.94 ft³
